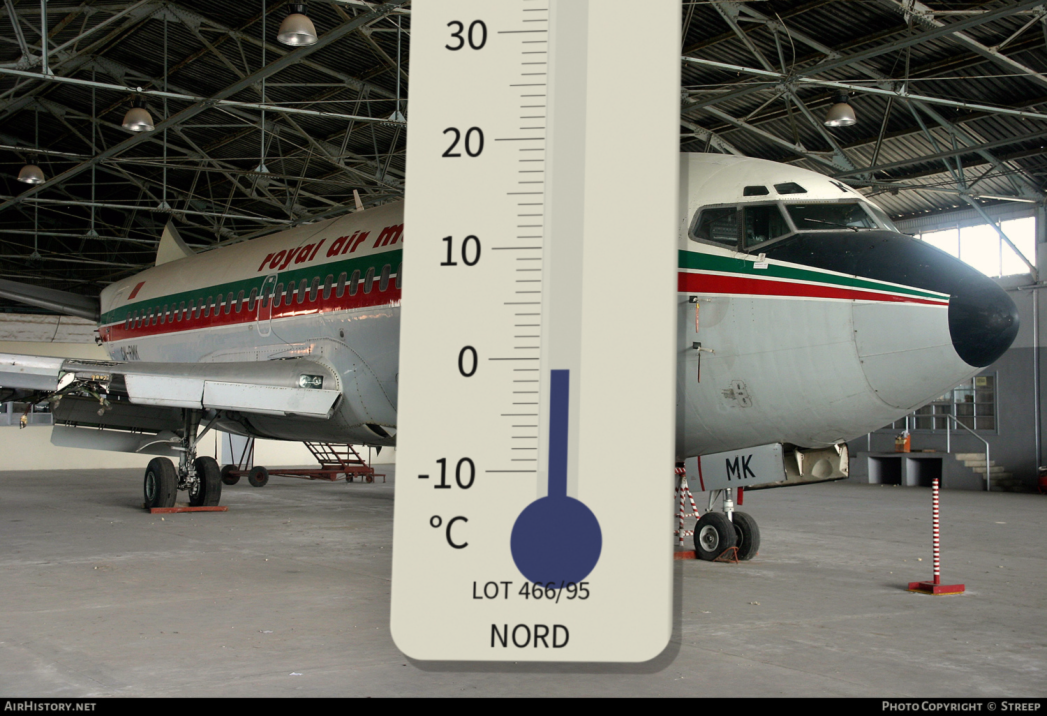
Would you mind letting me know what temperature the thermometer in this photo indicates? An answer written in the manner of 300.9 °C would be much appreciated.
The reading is -1 °C
